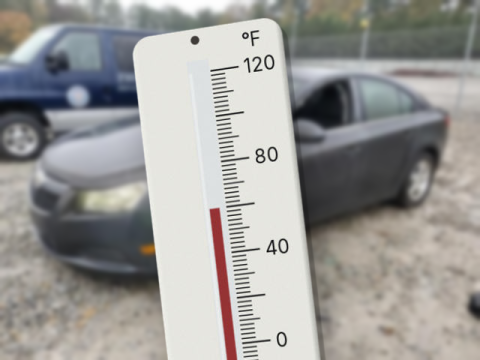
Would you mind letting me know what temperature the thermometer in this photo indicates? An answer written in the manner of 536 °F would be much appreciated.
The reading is 60 °F
